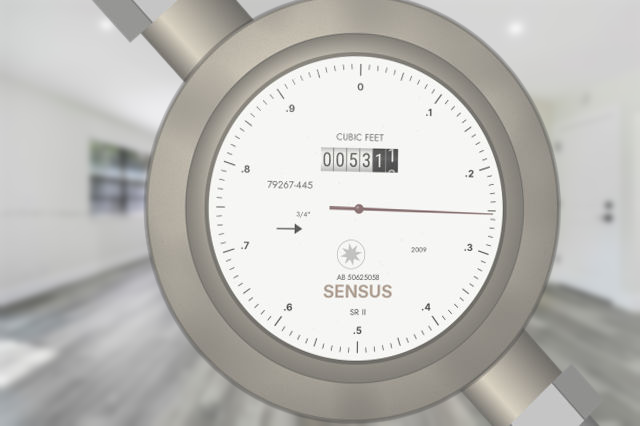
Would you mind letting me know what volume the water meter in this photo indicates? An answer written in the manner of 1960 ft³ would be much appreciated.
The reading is 5311.25 ft³
